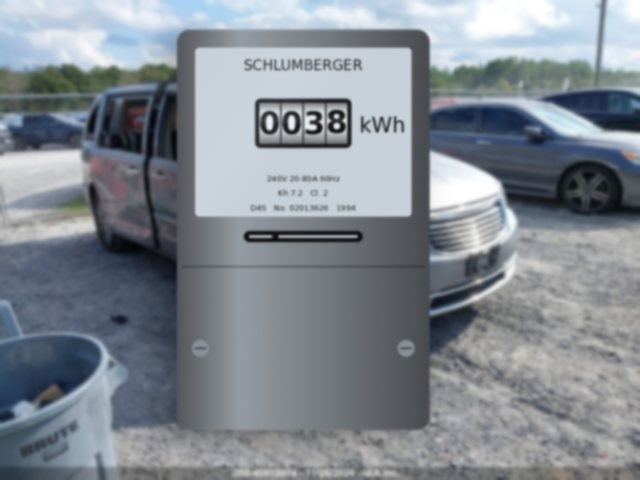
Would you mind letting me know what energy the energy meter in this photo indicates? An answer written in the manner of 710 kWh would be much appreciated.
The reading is 38 kWh
